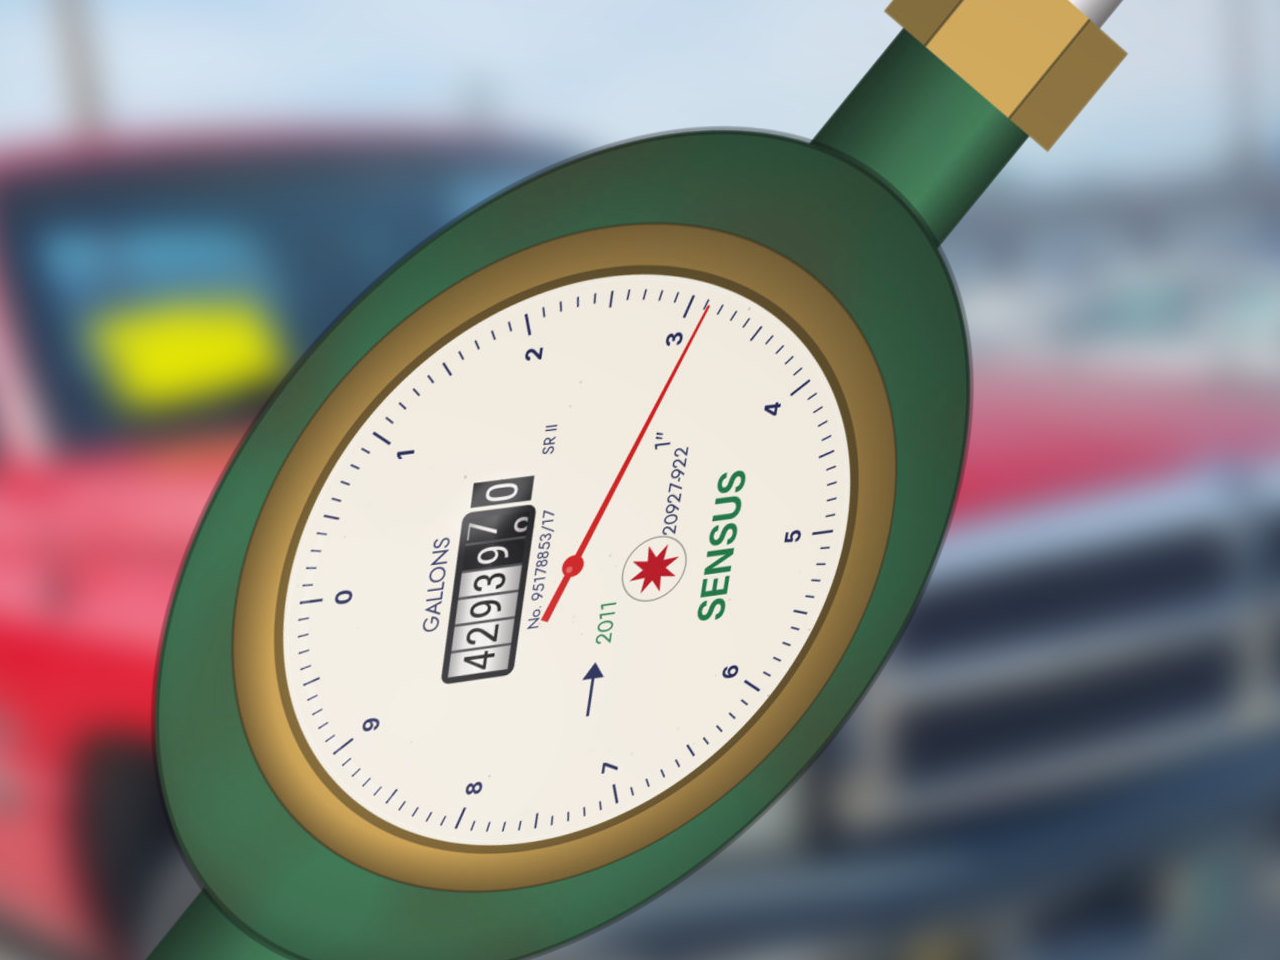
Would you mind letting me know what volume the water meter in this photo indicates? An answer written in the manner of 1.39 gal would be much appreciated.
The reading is 4293973.1 gal
